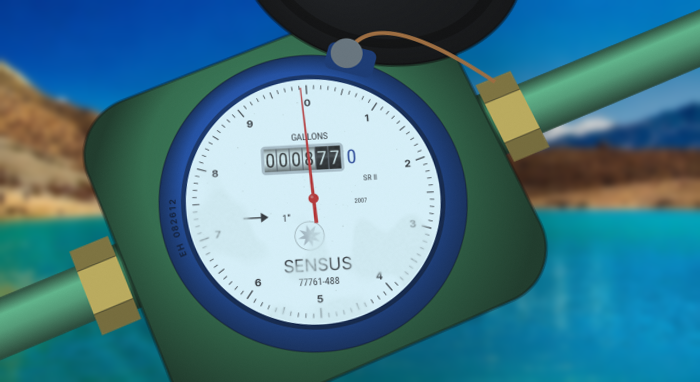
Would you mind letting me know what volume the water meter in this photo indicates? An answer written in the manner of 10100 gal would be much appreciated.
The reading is 8769.9 gal
